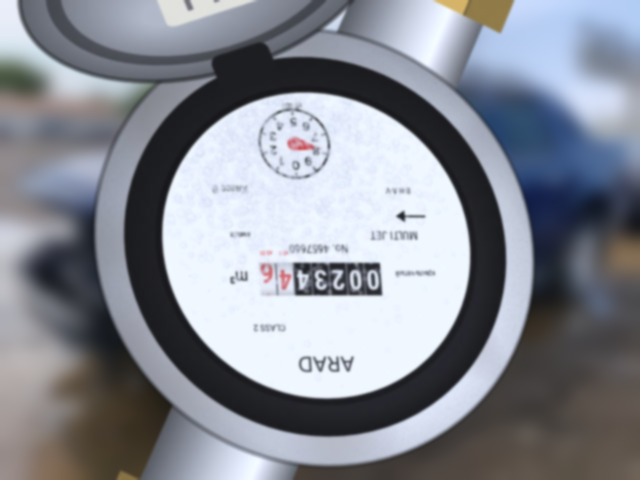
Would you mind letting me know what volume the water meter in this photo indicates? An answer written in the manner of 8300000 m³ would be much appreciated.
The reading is 234.457 m³
